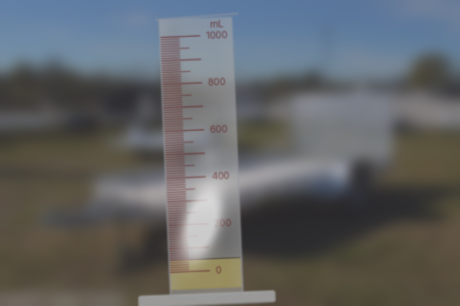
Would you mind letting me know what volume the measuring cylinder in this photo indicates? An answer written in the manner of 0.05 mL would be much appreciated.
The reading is 50 mL
